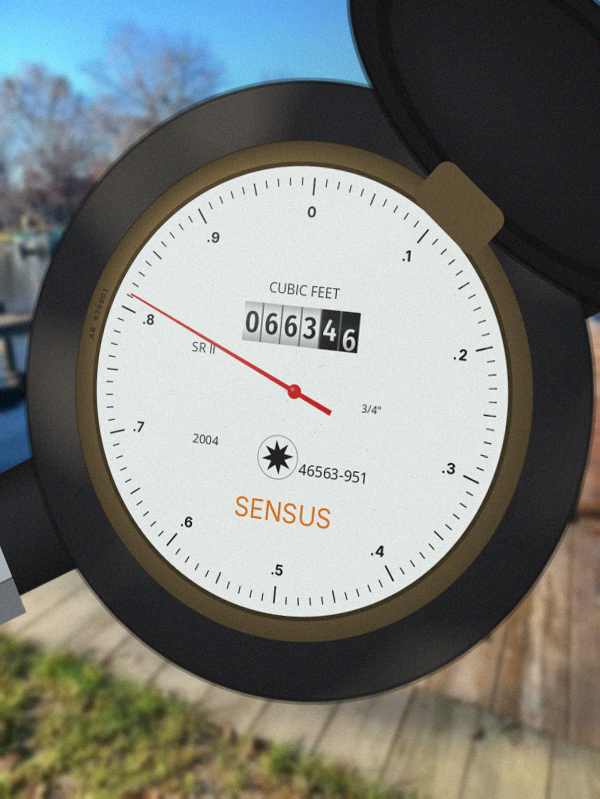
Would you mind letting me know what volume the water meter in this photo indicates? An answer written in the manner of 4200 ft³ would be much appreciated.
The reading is 66345.81 ft³
